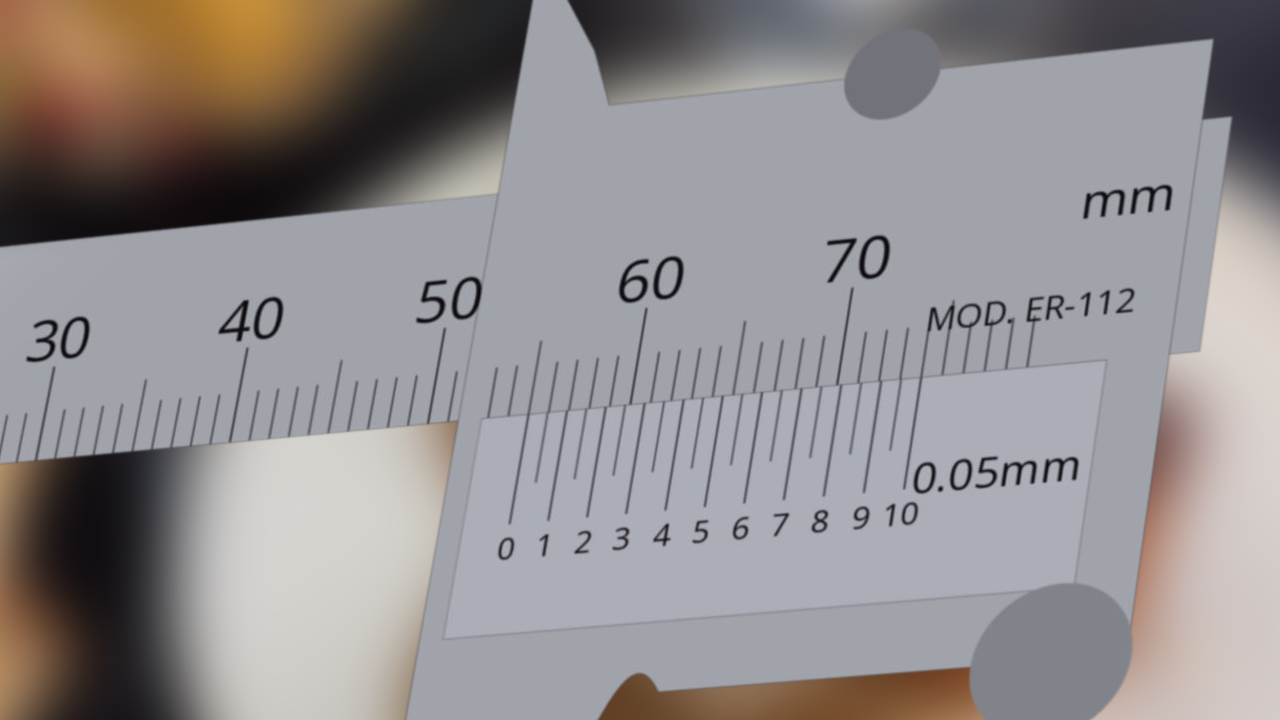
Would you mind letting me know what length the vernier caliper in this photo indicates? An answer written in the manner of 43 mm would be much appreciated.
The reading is 55.0 mm
